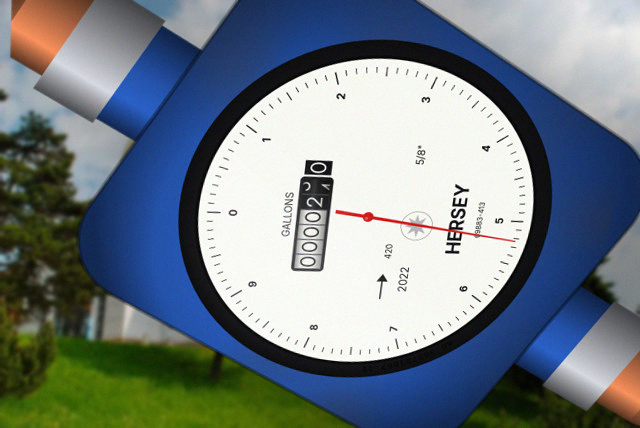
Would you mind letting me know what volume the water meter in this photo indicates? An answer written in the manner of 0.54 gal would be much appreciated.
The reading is 235.2 gal
